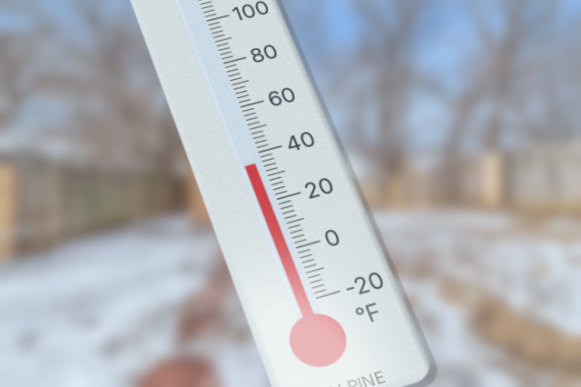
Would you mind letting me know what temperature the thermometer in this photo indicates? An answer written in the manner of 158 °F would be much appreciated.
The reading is 36 °F
